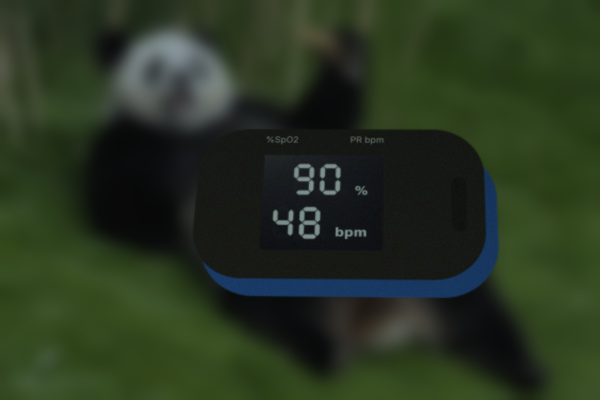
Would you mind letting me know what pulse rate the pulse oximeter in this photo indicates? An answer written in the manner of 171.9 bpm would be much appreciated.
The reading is 48 bpm
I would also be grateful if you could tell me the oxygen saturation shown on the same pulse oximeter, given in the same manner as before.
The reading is 90 %
